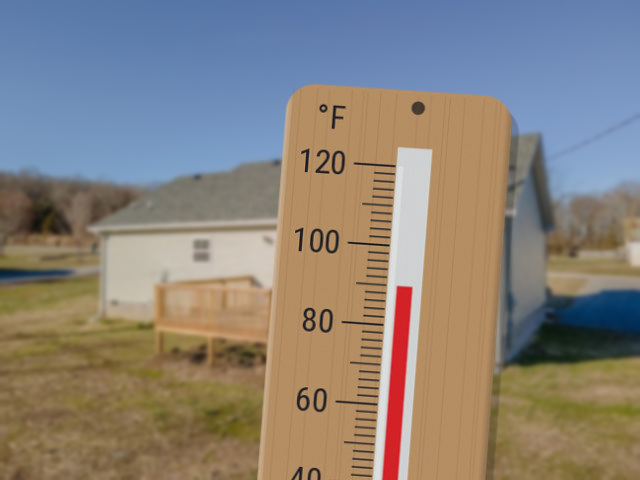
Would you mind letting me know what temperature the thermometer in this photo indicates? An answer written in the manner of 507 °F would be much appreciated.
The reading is 90 °F
